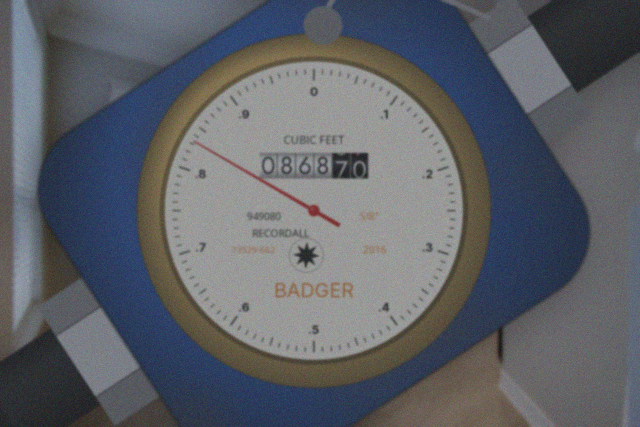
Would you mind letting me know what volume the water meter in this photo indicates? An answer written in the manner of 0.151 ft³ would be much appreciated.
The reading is 86869.83 ft³
